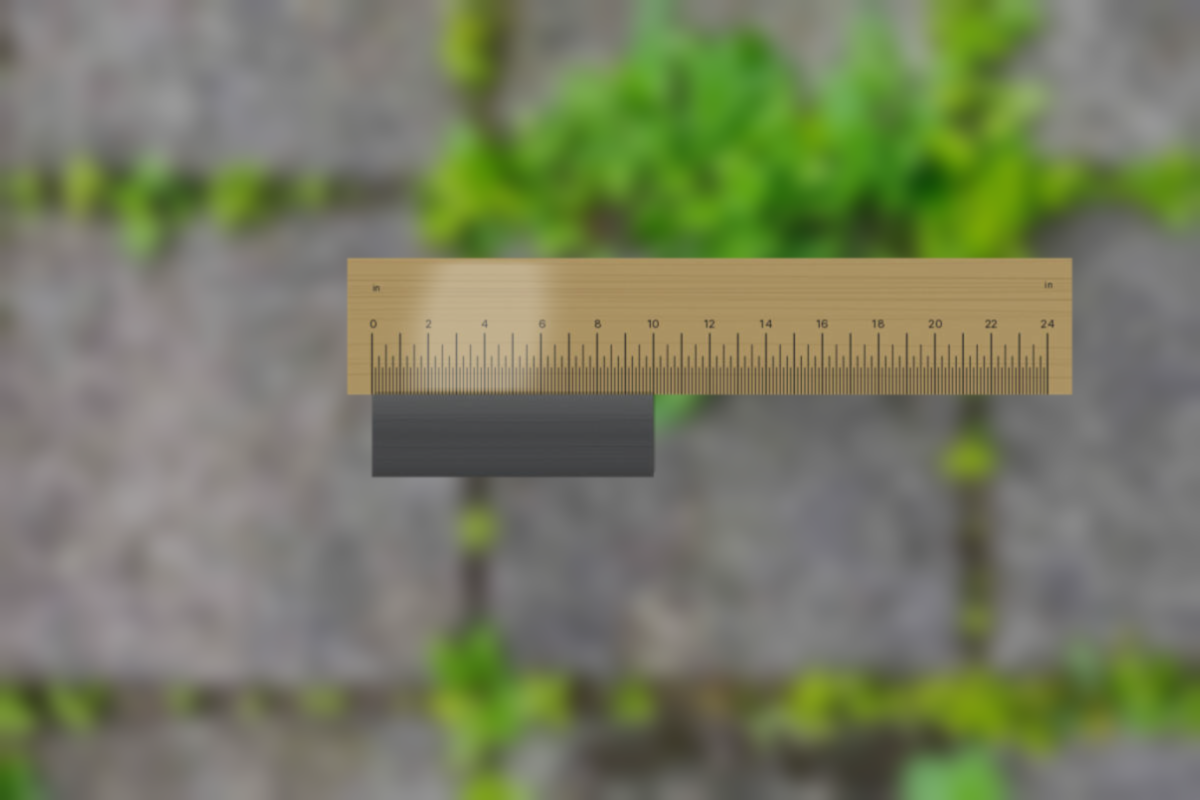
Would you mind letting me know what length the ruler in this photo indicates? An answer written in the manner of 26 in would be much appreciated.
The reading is 10 in
